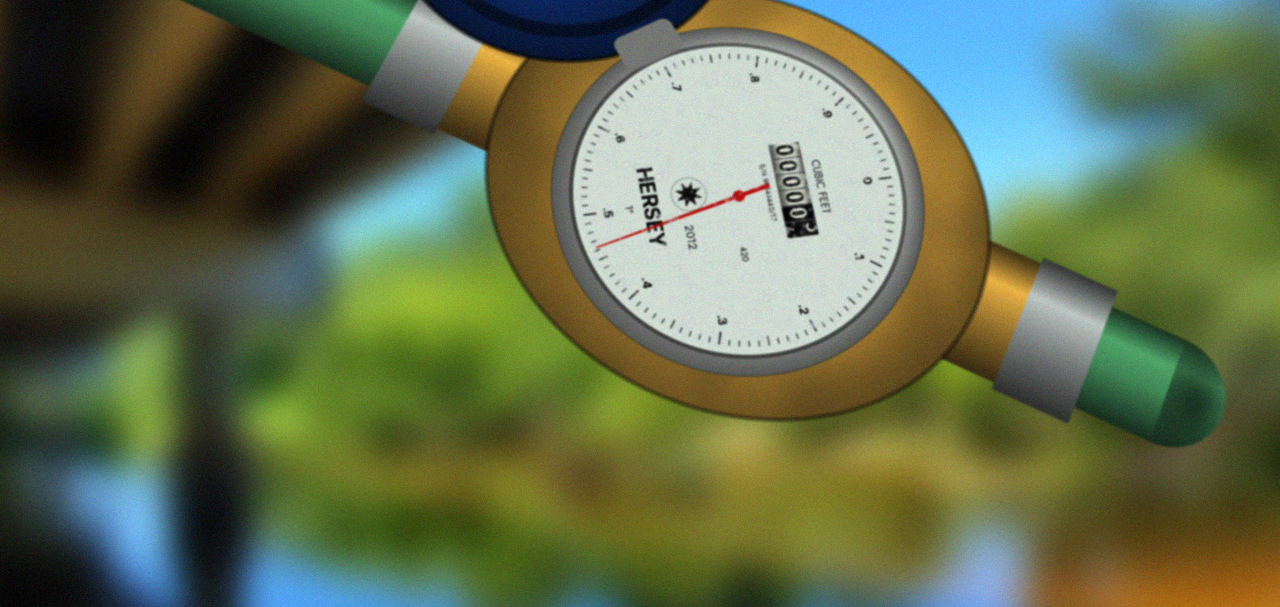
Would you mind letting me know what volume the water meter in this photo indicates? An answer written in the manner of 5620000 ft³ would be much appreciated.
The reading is 3.46 ft³
